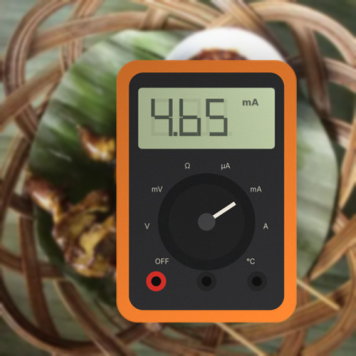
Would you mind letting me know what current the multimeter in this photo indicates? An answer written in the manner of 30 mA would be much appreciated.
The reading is 4.65 mA
